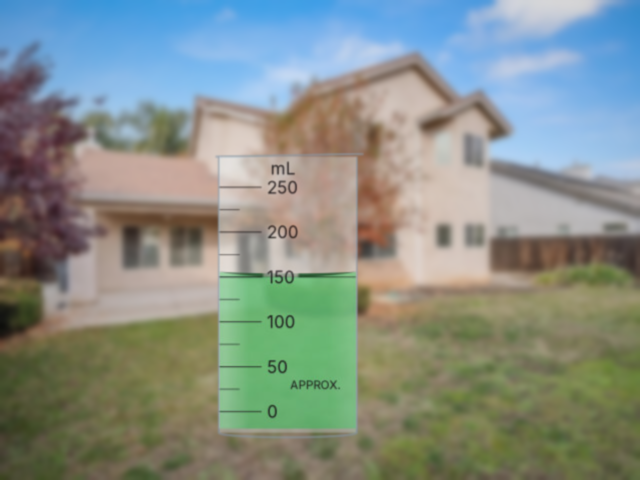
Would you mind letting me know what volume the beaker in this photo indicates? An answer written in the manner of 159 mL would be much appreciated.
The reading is 150 mL
